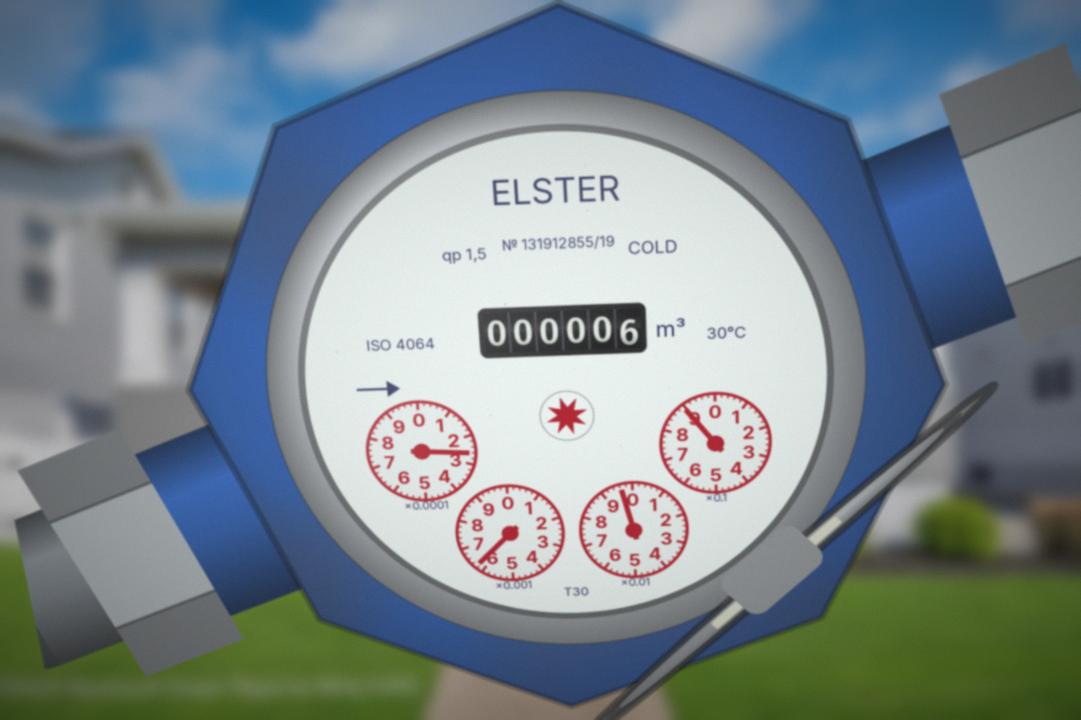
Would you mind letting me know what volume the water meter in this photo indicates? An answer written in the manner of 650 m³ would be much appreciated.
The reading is 5.8962 m³
